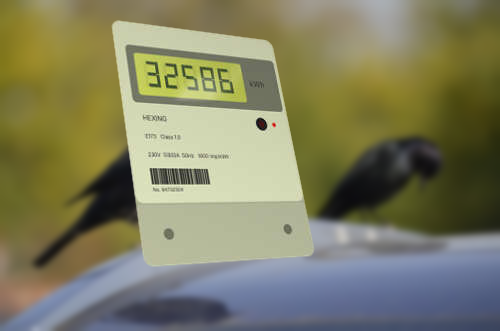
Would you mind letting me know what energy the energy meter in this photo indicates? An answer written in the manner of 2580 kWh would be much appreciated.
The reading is 32586 kWh
